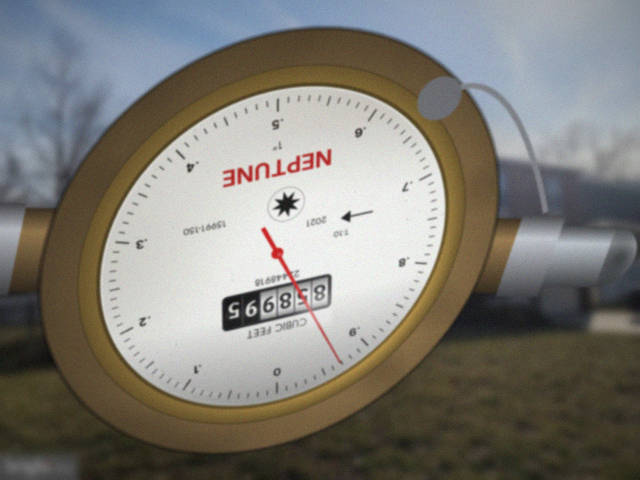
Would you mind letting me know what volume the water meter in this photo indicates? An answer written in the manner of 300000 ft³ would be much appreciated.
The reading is 858994.93 ft³
